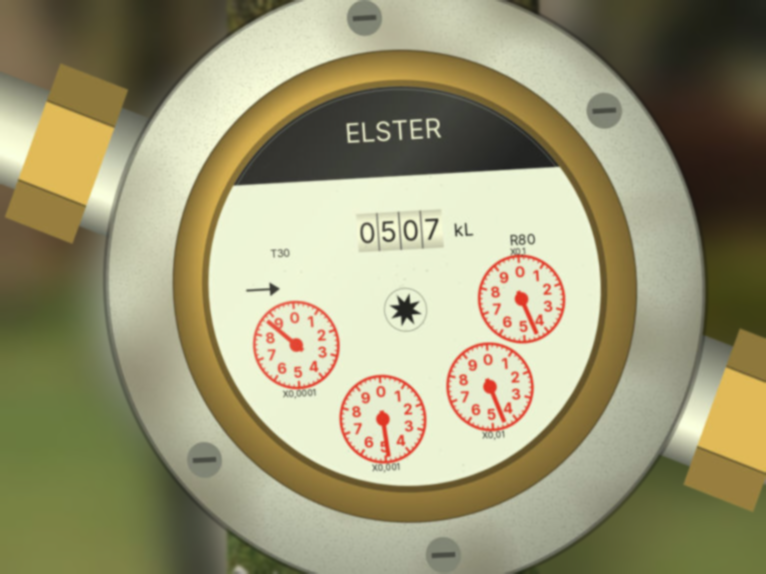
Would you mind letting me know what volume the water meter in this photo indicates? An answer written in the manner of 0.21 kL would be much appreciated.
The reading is 507.4448 kL
